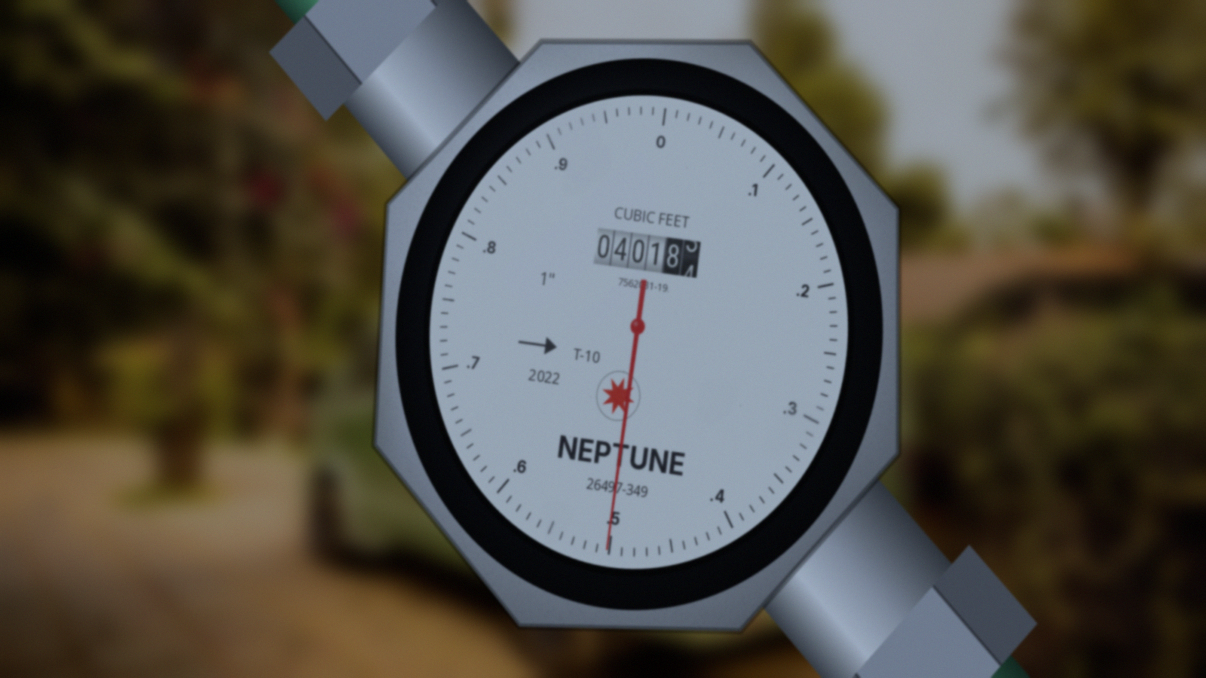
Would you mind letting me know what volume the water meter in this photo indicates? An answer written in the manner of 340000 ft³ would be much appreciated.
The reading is 40183.50 ft³
